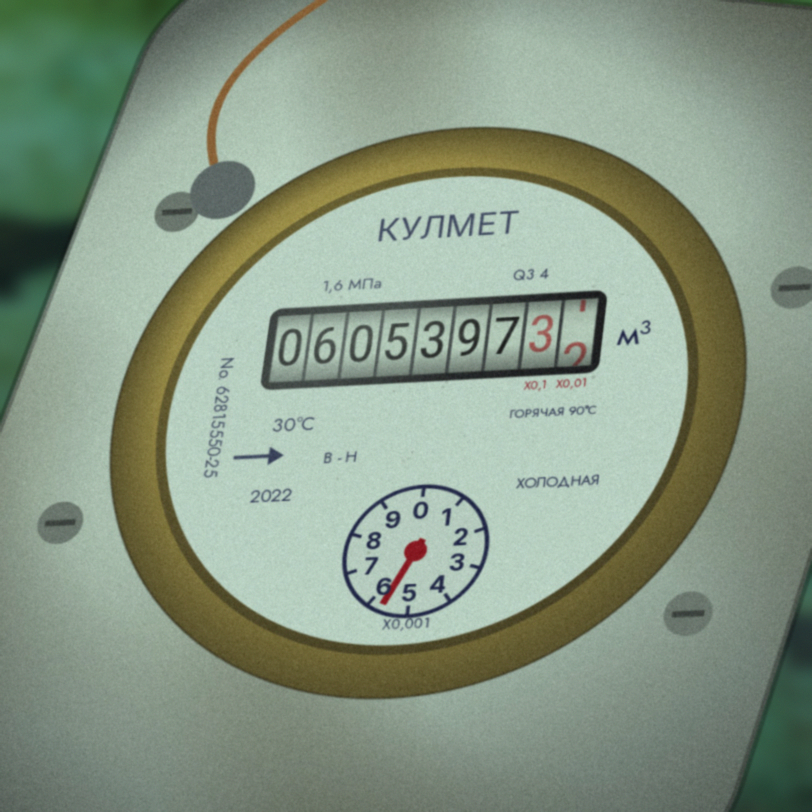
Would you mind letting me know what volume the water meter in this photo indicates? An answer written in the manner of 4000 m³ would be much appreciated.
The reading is 605397.315 m³
